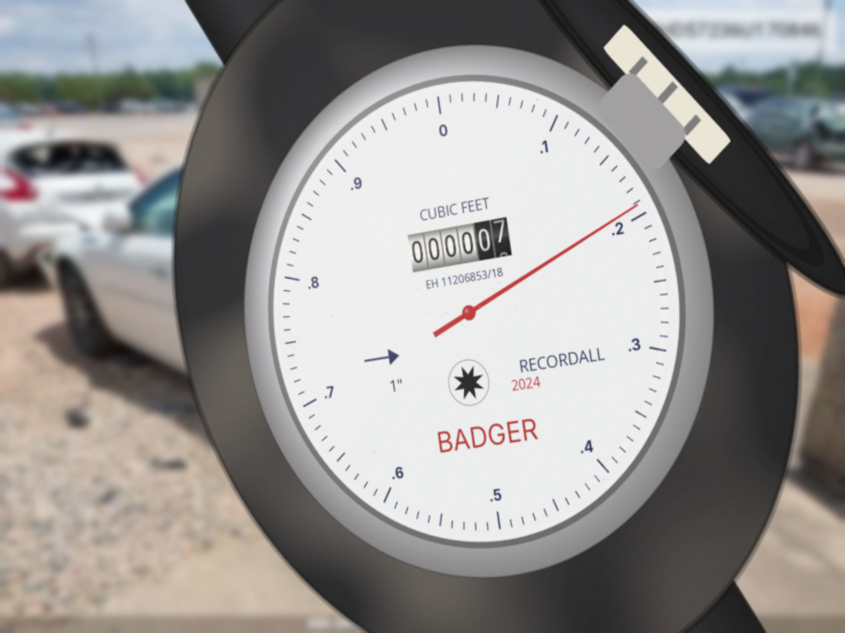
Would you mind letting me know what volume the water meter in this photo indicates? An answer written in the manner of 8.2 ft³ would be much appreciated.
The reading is 7.19 ft³
